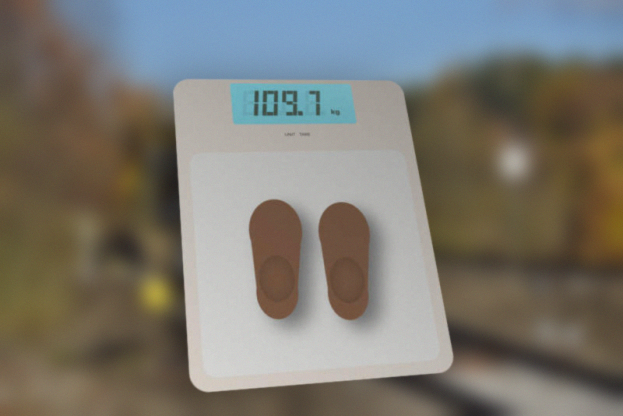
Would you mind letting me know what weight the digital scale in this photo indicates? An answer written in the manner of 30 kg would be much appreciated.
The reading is 109.7 kg
